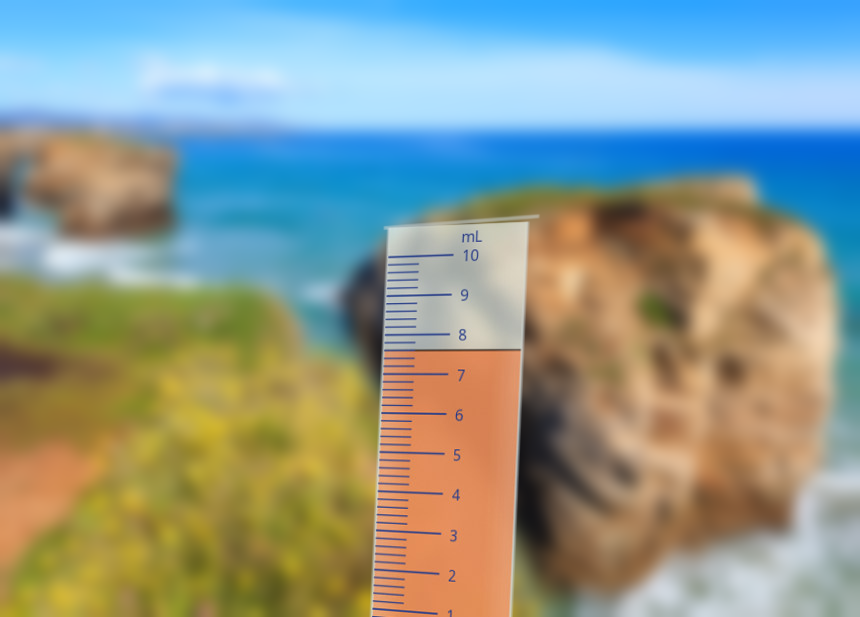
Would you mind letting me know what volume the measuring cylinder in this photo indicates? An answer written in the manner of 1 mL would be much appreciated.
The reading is 7.6 mL
